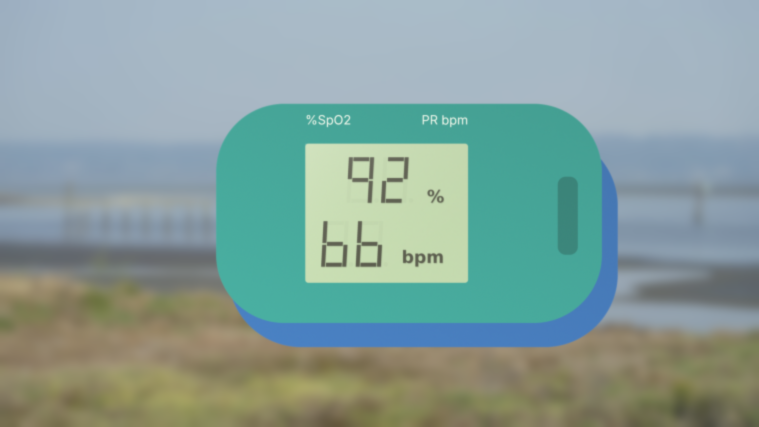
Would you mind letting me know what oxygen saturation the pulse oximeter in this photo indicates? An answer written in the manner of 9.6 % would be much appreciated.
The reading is 92 %
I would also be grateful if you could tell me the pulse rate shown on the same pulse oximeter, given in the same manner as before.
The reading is 66 bpm
